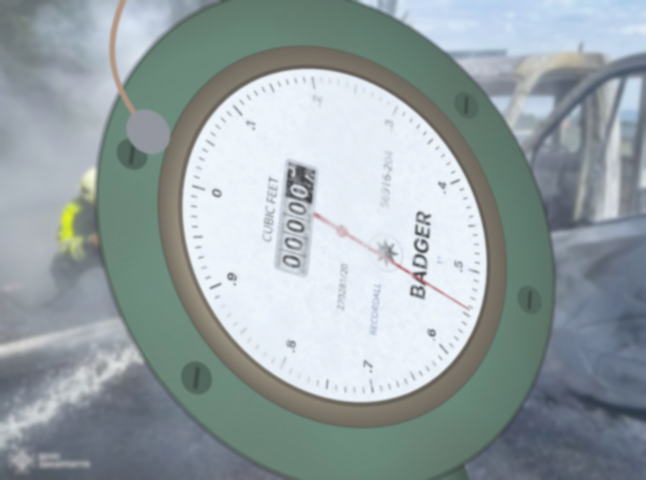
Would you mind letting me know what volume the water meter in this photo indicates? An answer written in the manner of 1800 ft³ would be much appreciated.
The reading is 3.54 ft³
